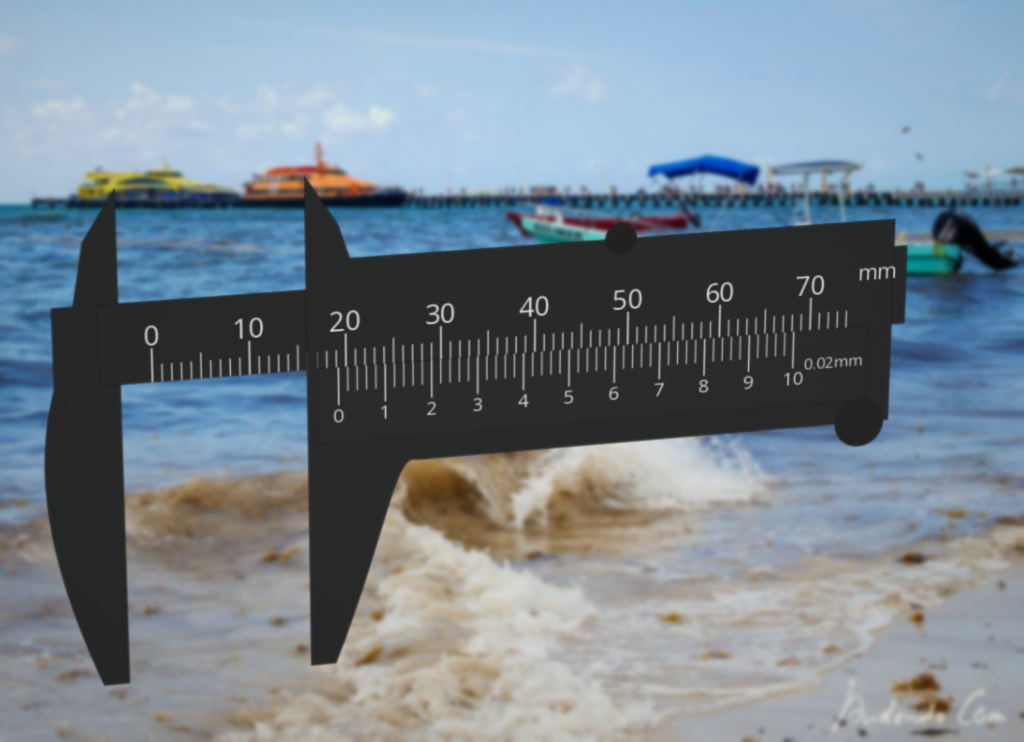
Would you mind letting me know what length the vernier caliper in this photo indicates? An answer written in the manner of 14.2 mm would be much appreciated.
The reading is 19.2 mm
